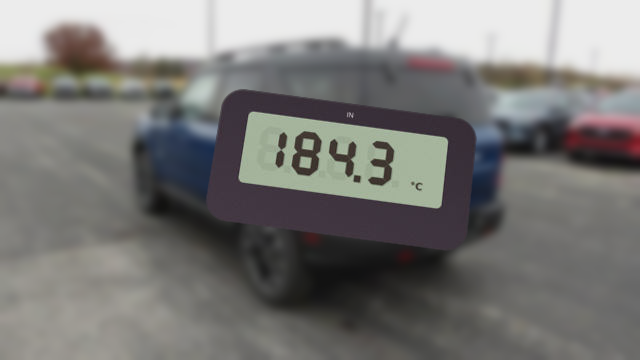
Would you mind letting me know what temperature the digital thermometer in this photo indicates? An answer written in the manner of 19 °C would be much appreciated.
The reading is 184.3 °C
